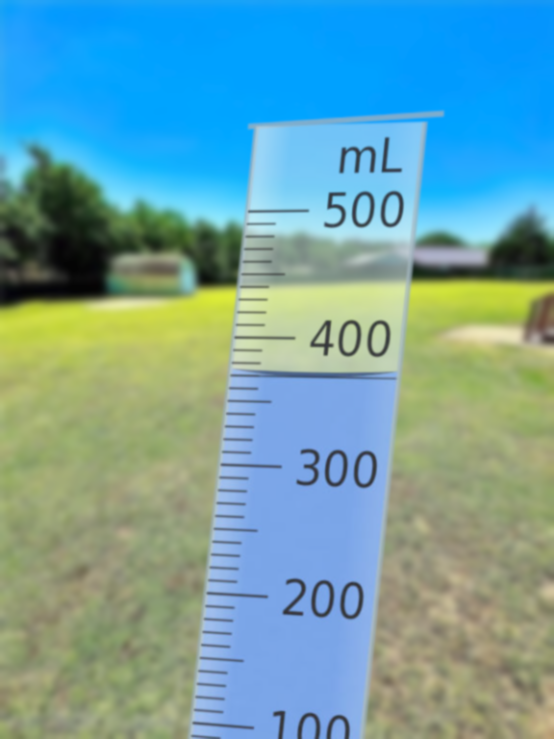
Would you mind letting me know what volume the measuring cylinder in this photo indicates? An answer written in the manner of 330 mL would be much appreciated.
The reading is 370 mL
